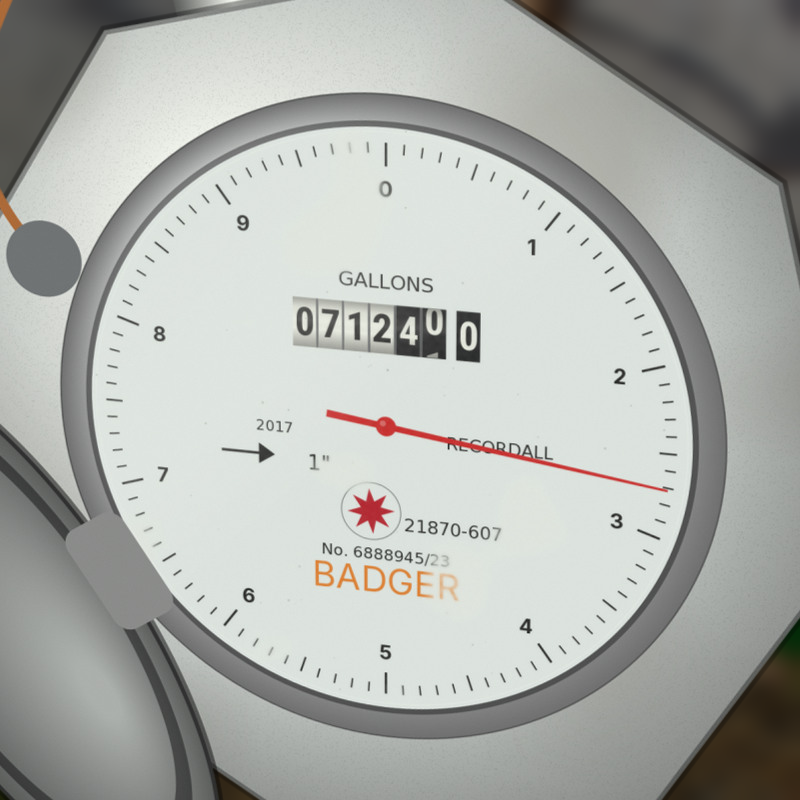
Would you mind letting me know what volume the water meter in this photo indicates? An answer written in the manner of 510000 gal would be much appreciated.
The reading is 712402.7 gal
